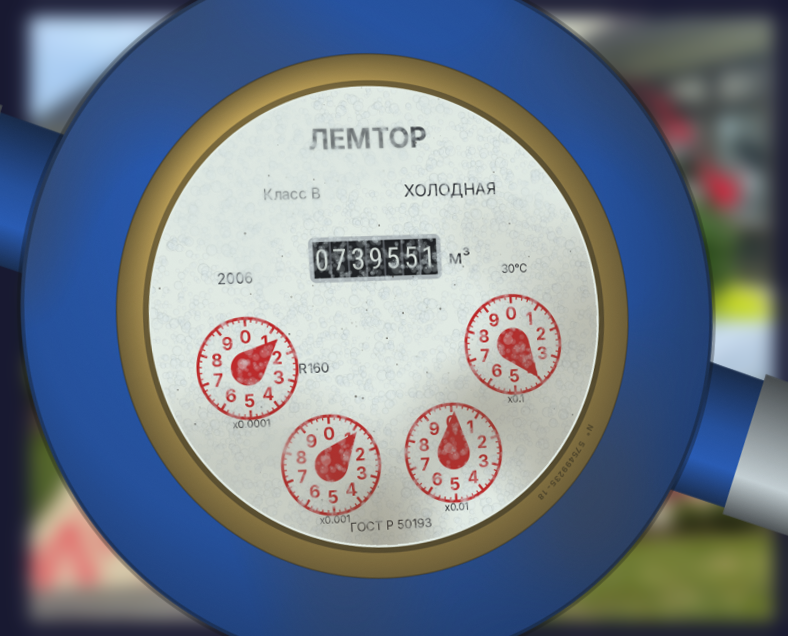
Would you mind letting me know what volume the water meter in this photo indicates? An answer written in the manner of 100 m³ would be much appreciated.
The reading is 739551.4011 m³
